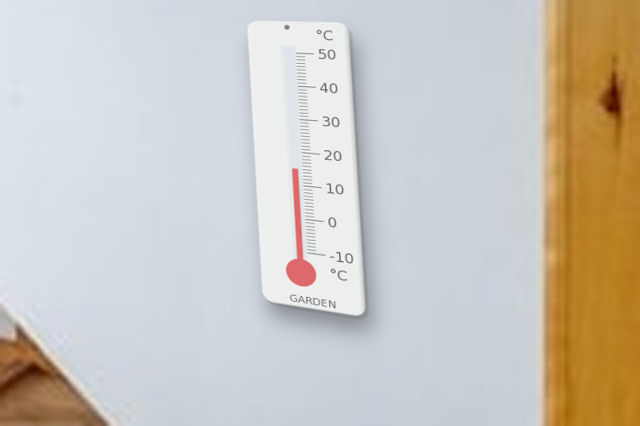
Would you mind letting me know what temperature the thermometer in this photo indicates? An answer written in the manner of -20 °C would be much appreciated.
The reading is 15 °C
